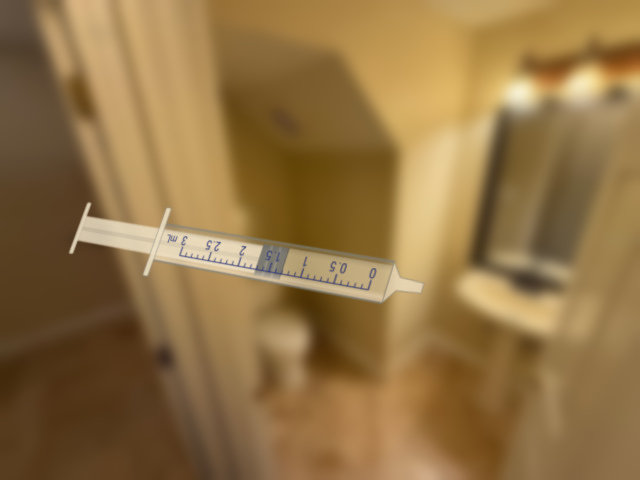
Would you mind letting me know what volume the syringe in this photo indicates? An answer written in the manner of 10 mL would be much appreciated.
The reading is 1.3 mL
